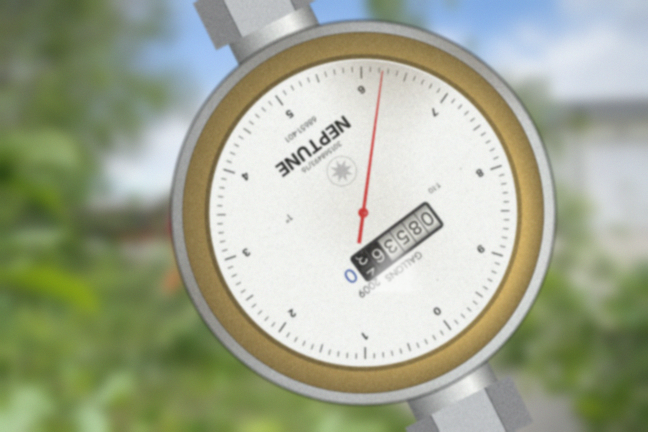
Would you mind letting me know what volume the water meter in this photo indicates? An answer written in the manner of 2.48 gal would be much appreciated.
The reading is 853626.2 gal
